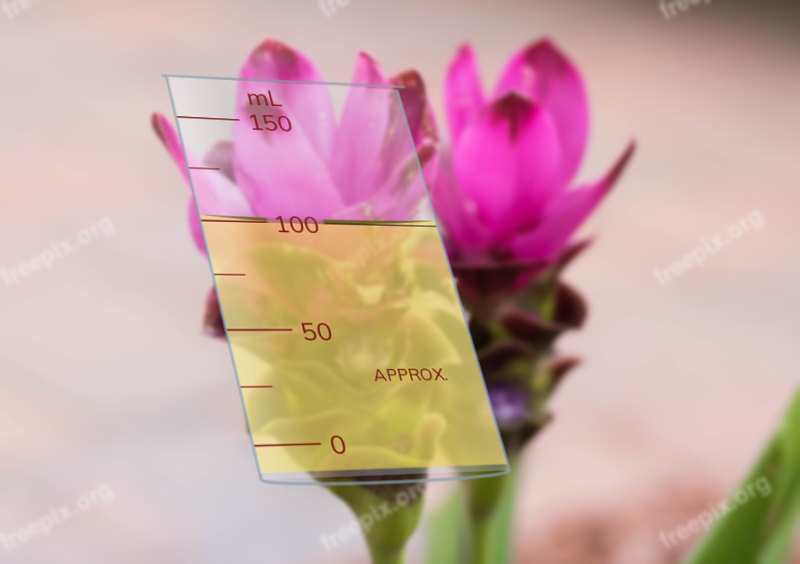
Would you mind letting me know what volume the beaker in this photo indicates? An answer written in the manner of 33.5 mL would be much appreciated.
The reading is 100 mL
